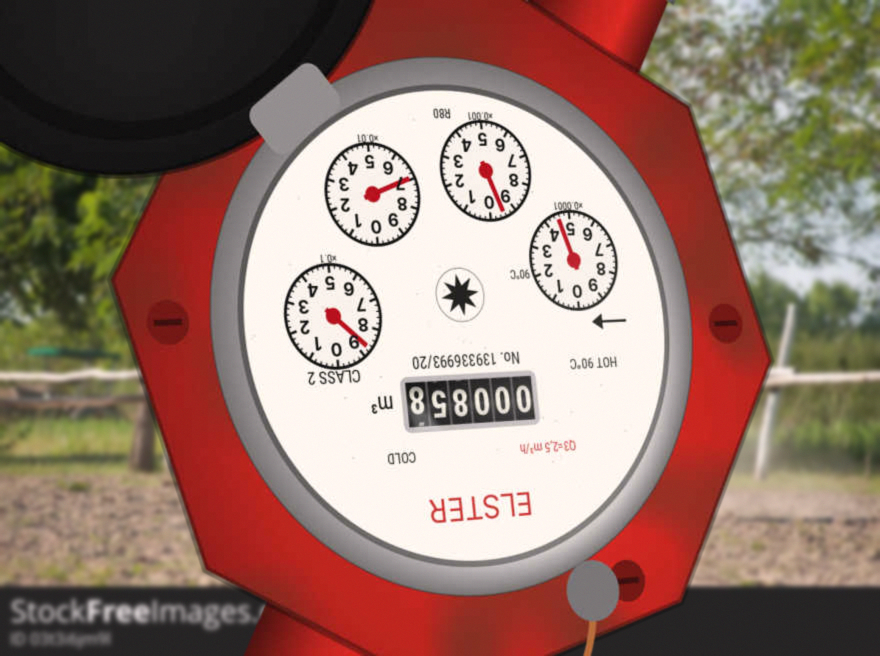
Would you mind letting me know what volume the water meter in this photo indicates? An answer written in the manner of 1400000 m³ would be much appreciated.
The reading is 857.8694 m³
